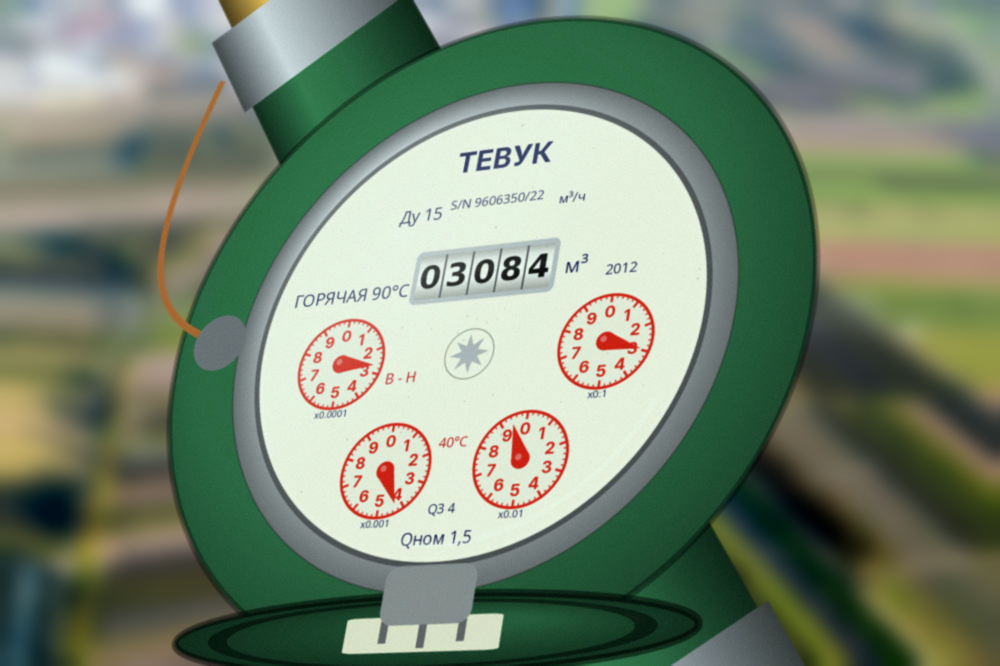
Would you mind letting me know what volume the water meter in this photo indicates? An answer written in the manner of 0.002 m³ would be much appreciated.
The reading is 3084.2942 m³
